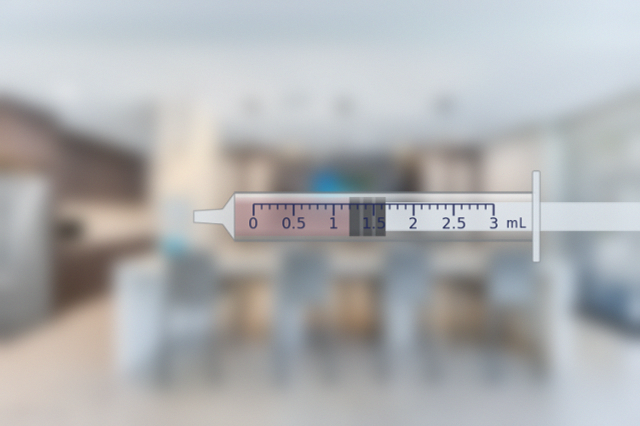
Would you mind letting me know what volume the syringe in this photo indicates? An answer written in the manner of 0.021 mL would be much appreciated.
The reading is 1.2 mL
